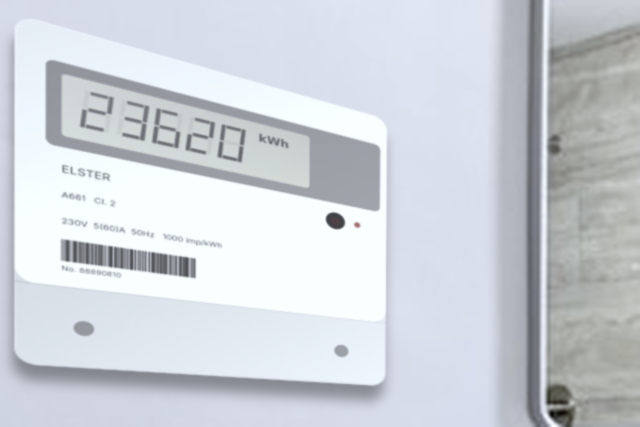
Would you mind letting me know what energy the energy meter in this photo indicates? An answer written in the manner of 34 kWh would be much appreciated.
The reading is 23620 kWh
